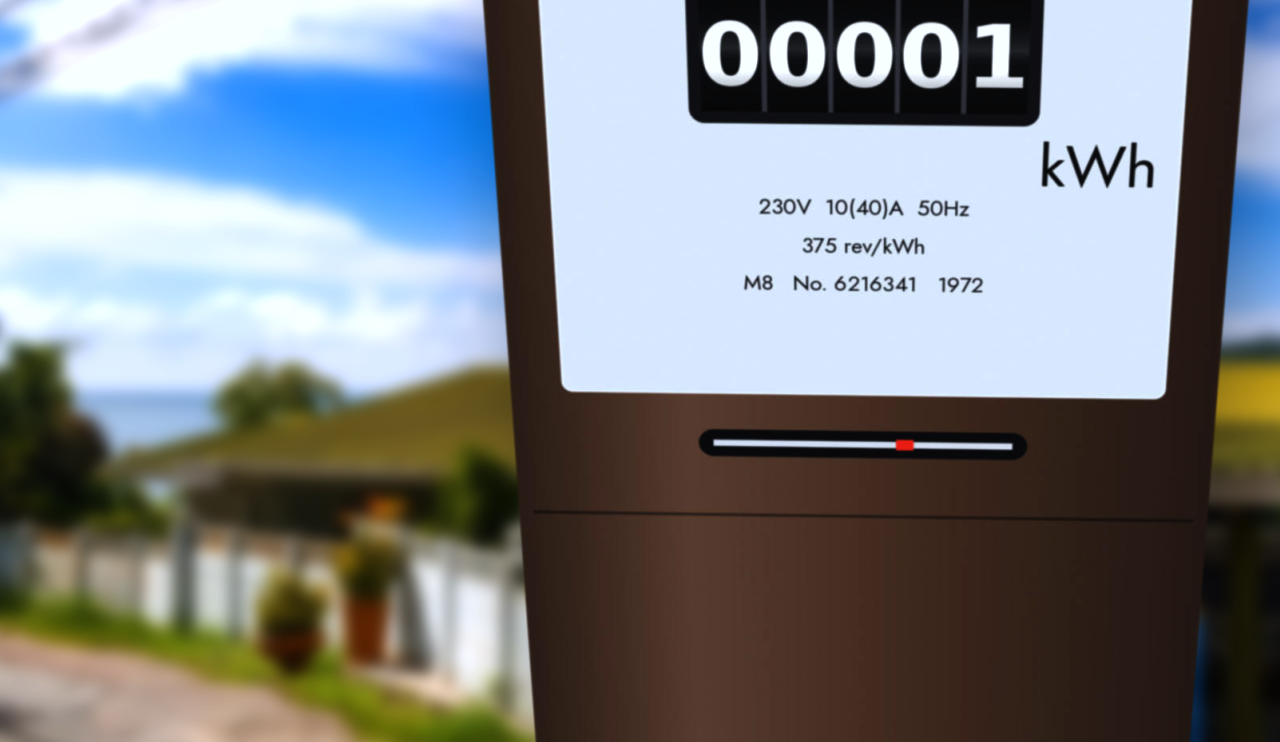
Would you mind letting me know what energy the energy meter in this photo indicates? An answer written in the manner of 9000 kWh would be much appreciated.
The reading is 1 kWh
